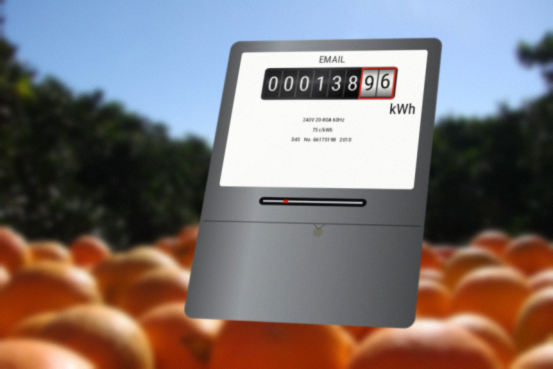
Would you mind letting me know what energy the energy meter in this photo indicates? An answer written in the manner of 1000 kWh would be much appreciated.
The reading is 138.96 kWh
